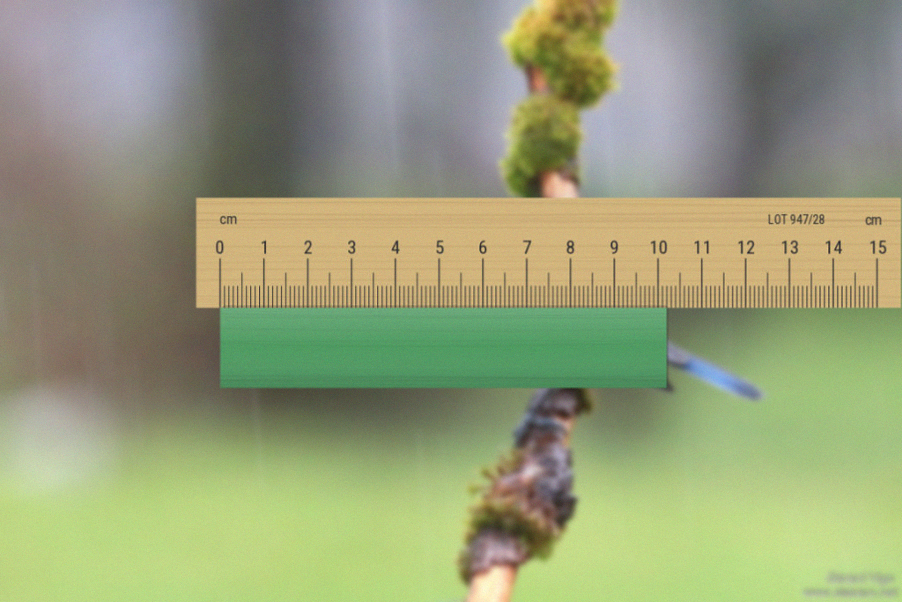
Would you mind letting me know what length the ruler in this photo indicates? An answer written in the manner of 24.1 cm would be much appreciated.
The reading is 10.2 cm
